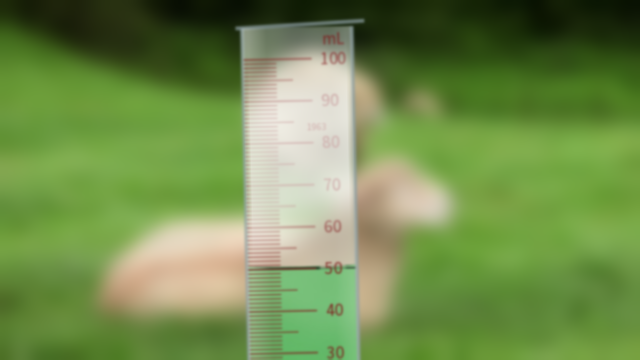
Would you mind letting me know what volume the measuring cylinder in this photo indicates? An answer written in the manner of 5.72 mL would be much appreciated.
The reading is 50 mL
